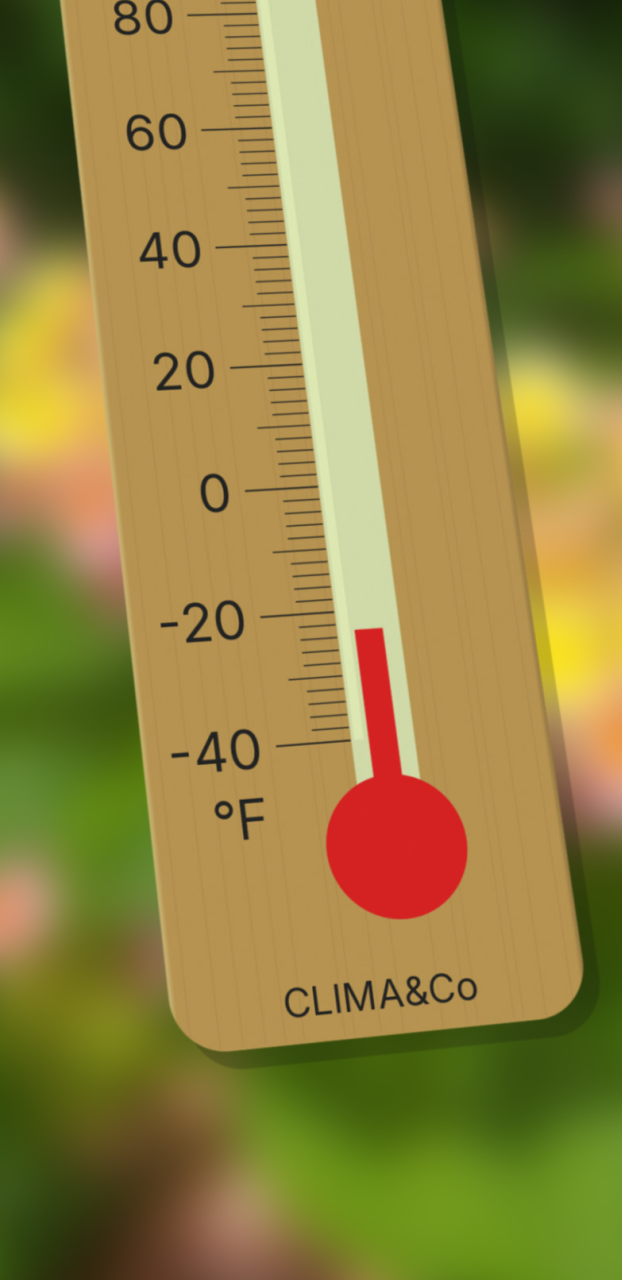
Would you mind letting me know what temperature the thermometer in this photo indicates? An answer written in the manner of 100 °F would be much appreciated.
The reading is -23 °F
